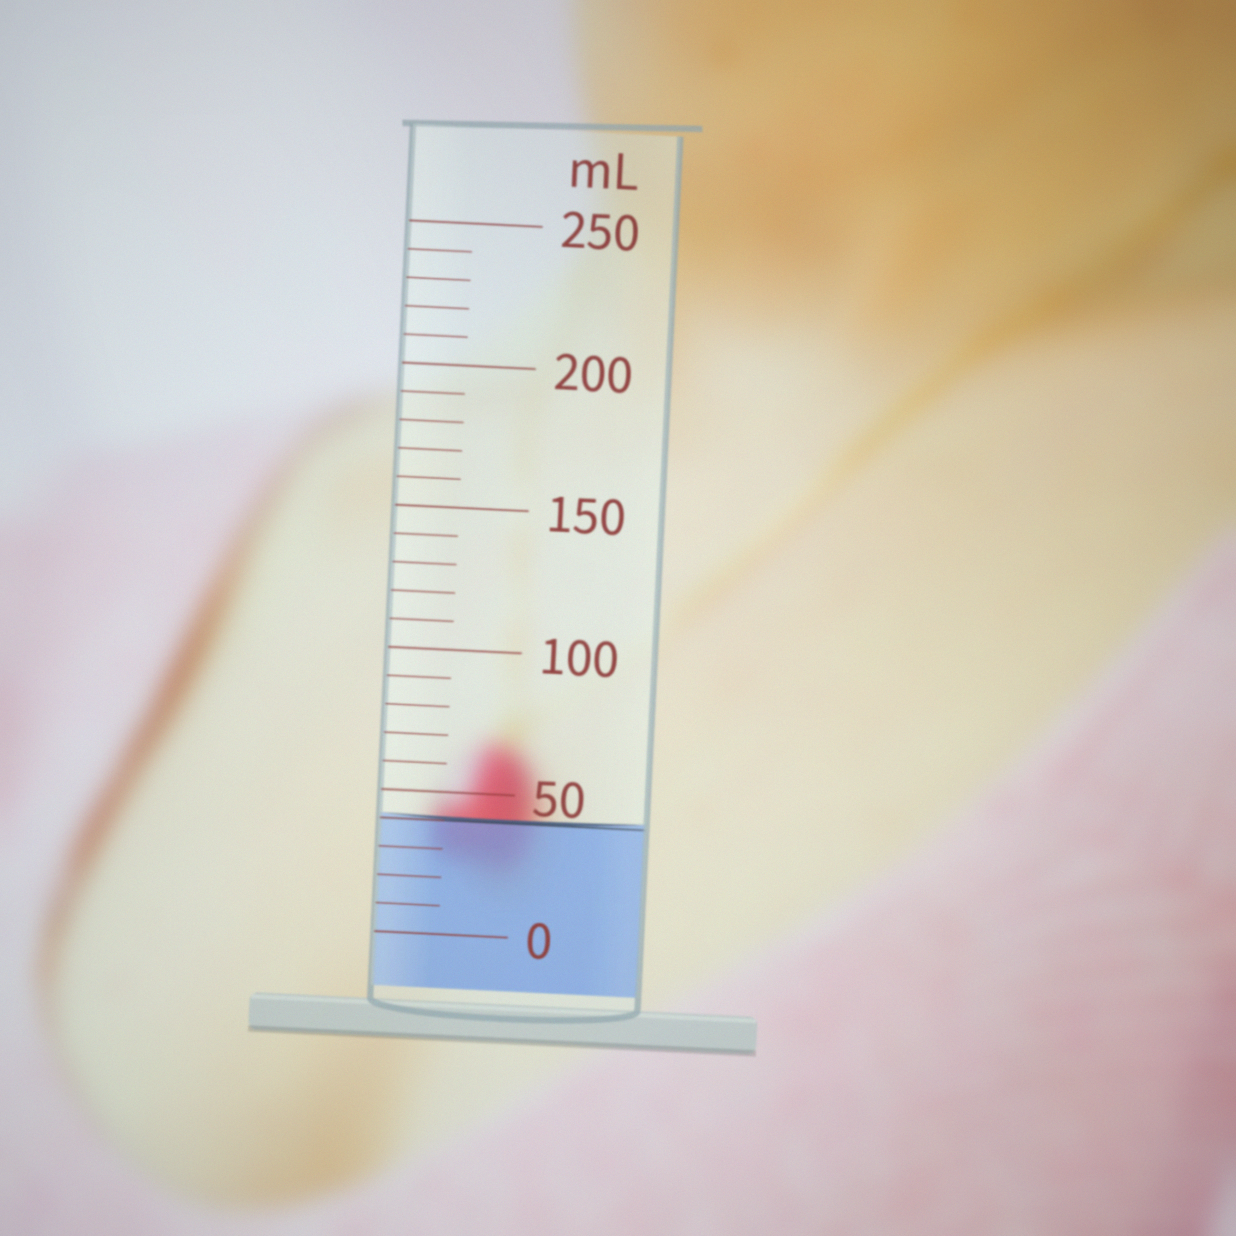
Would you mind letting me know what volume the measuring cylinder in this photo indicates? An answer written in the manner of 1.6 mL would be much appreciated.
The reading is 40 mL
